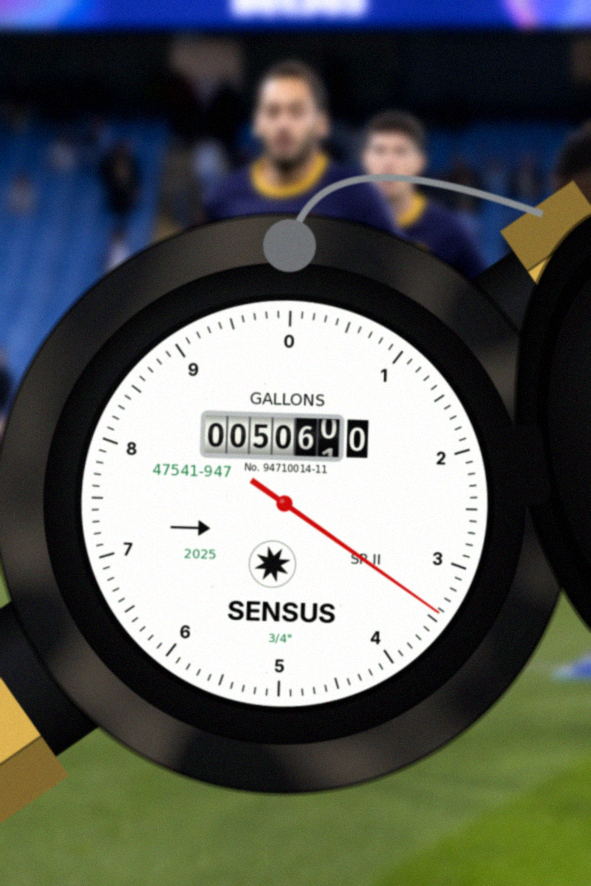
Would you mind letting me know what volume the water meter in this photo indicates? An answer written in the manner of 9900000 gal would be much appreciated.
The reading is 50603.4 gal
